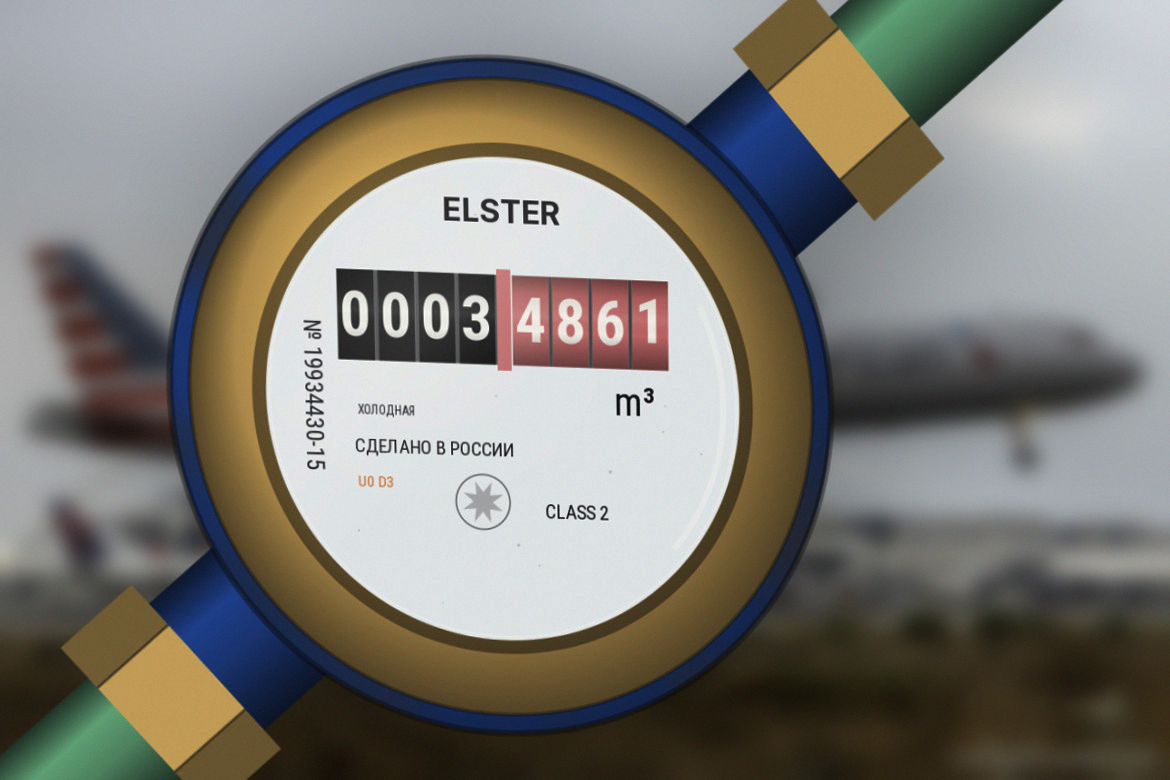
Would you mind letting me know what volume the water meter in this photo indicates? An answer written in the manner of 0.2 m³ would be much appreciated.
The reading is 3.4861 m³
